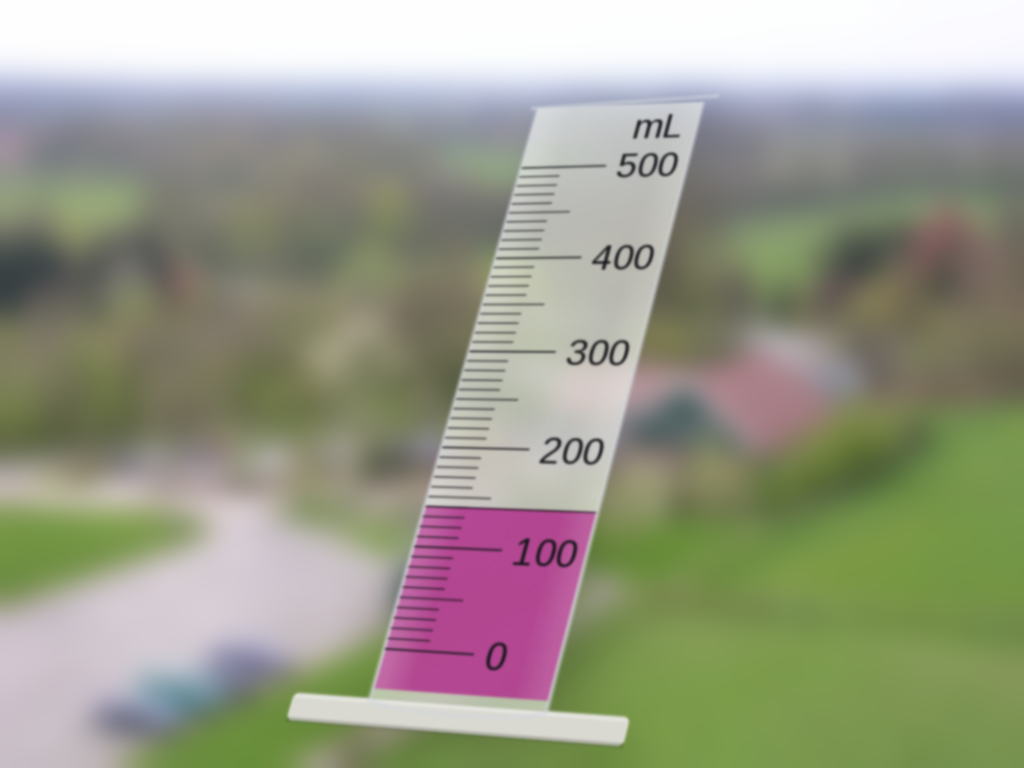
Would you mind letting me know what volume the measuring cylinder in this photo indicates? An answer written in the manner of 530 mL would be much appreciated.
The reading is 140 mL
